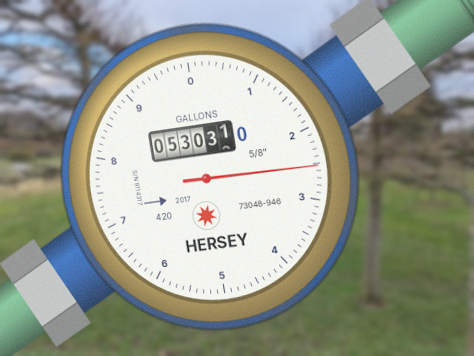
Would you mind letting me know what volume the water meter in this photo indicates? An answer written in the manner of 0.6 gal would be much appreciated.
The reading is 530312.5 gal
